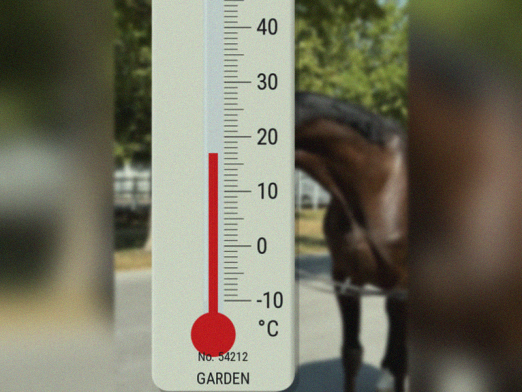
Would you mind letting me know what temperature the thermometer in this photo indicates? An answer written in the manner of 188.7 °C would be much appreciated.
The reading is 17 °C
